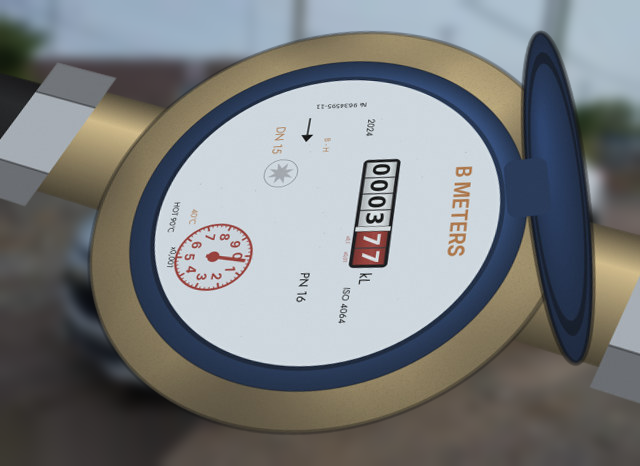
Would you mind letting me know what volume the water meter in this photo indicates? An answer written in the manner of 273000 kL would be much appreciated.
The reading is 3.770 kL
